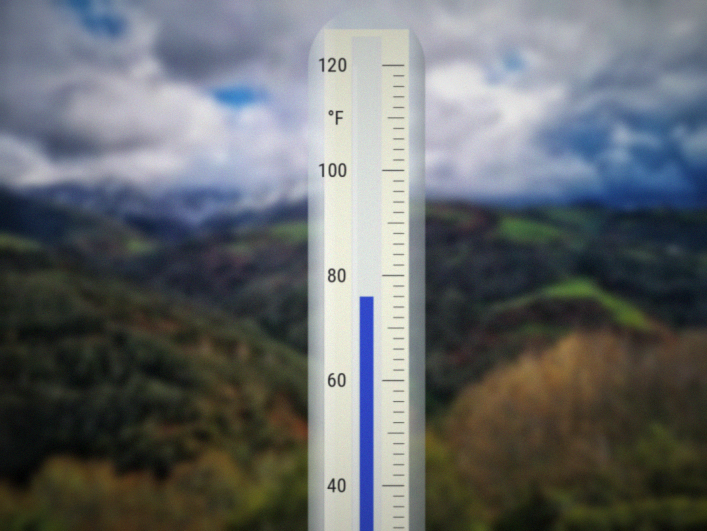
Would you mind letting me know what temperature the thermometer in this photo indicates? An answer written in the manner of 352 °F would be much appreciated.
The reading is 76 °F
